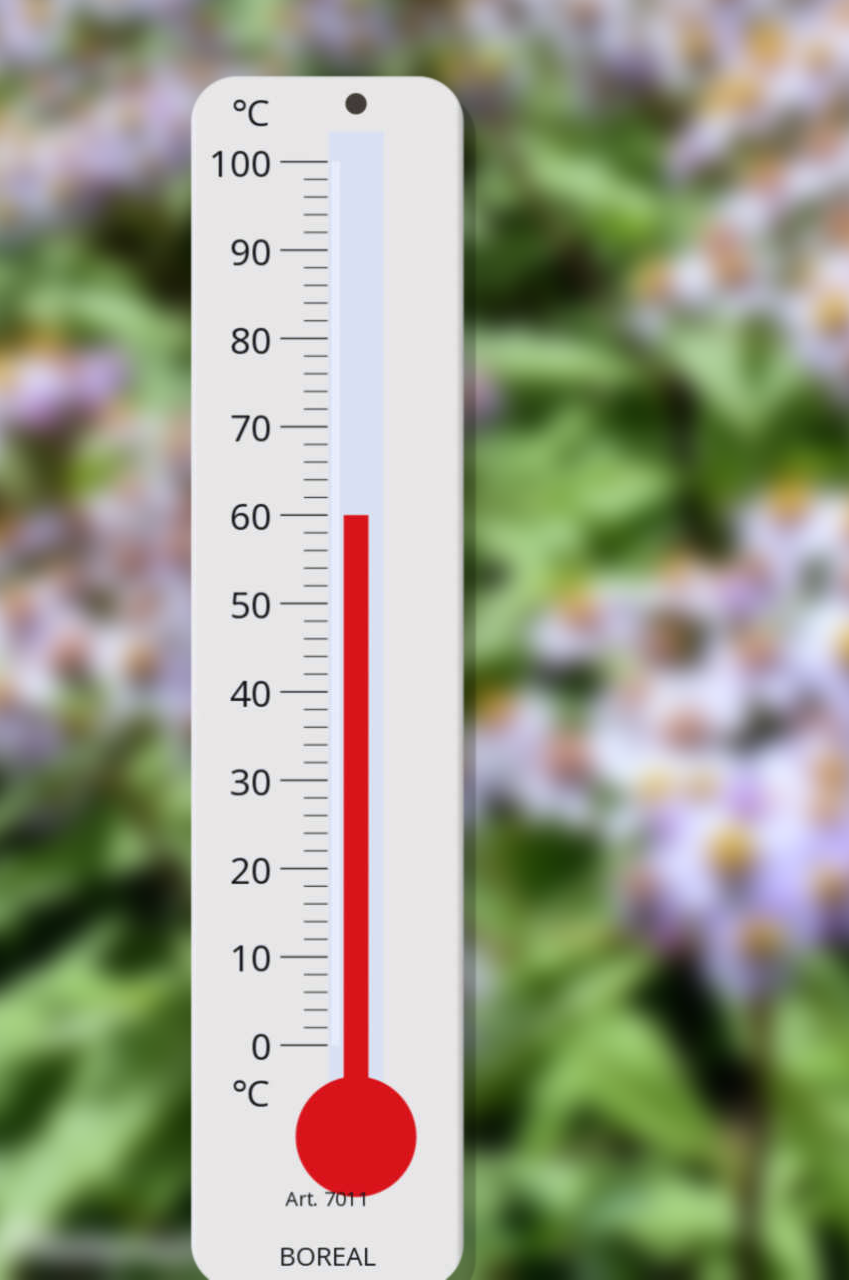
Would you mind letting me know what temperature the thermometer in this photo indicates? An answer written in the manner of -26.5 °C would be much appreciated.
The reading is 60 °C
